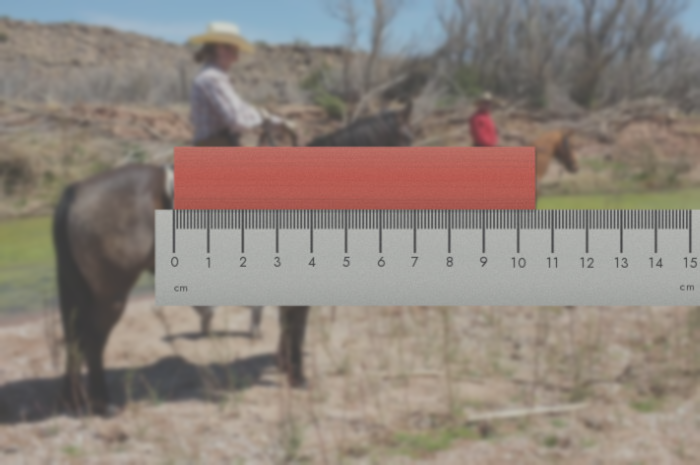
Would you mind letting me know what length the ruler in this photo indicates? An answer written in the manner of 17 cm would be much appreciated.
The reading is 10.5 cm
